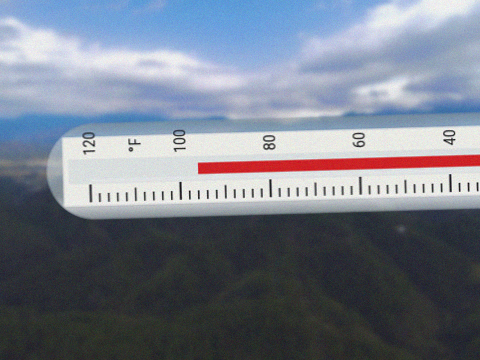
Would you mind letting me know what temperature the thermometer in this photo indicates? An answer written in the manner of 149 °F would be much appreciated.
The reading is 96 °F
